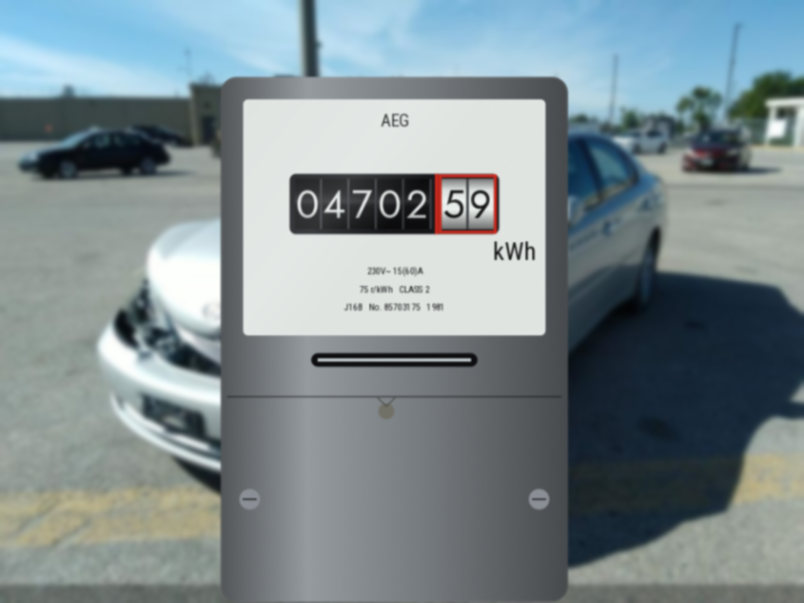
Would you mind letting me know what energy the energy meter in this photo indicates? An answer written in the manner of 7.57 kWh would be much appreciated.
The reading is 4702.59 kWh
